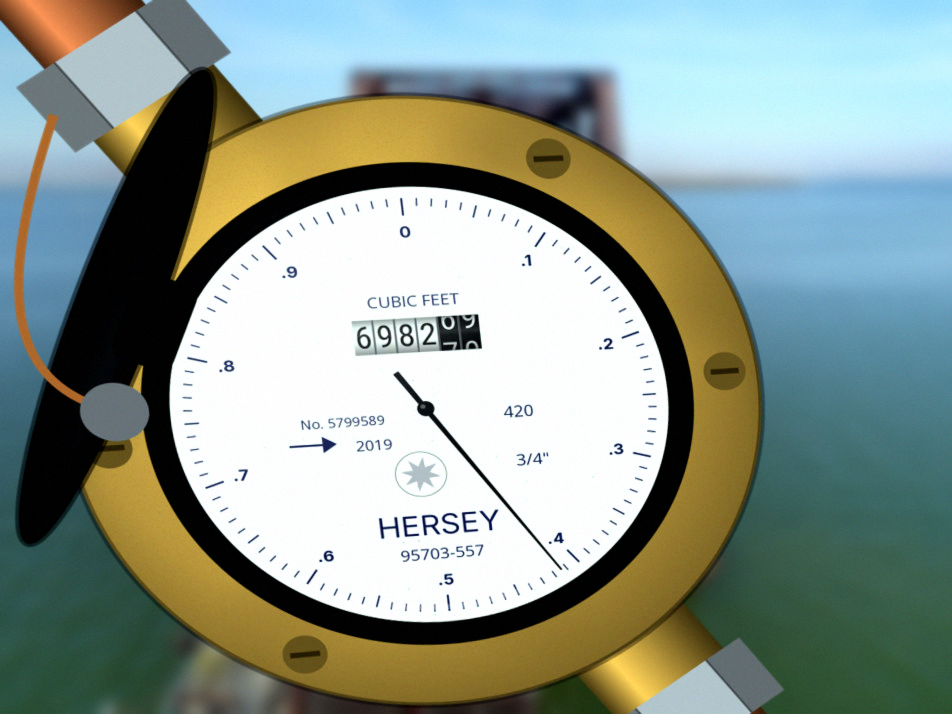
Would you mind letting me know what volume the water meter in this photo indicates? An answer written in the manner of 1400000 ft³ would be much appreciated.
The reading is 698269.41 ft³
